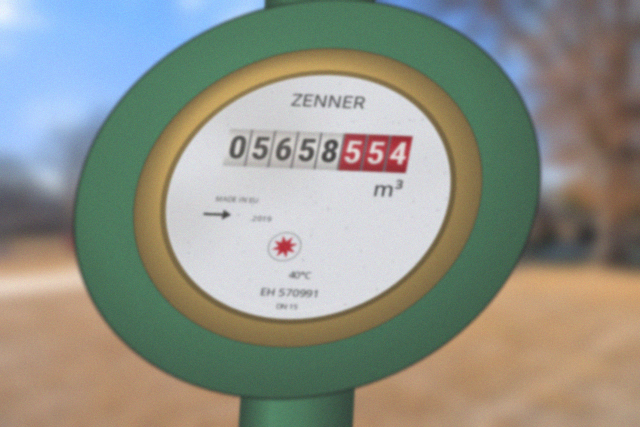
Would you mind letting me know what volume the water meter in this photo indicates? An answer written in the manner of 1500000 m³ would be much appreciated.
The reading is 5658.554 m³
